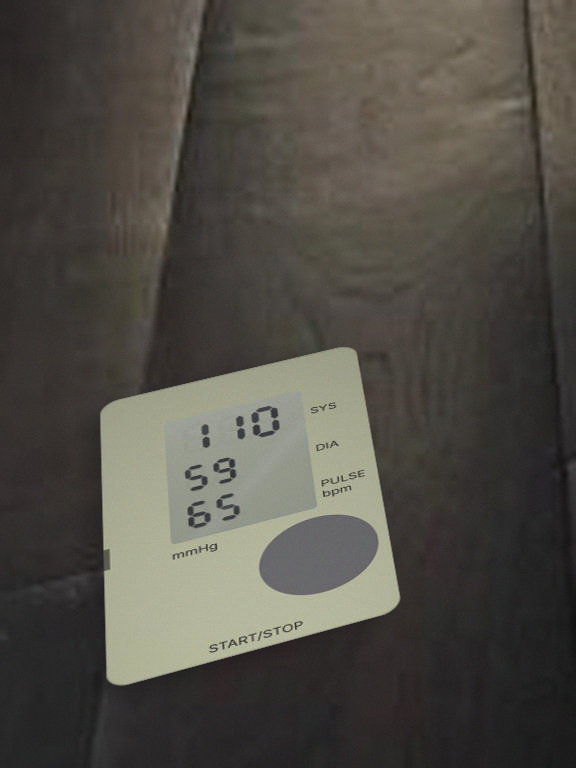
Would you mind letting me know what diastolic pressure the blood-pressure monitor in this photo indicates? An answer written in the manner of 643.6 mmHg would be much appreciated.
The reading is 59 mmHg
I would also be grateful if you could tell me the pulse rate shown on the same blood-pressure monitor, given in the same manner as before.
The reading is 65 bpm
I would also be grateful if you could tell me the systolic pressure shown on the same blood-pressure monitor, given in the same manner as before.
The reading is 110 mmHg
